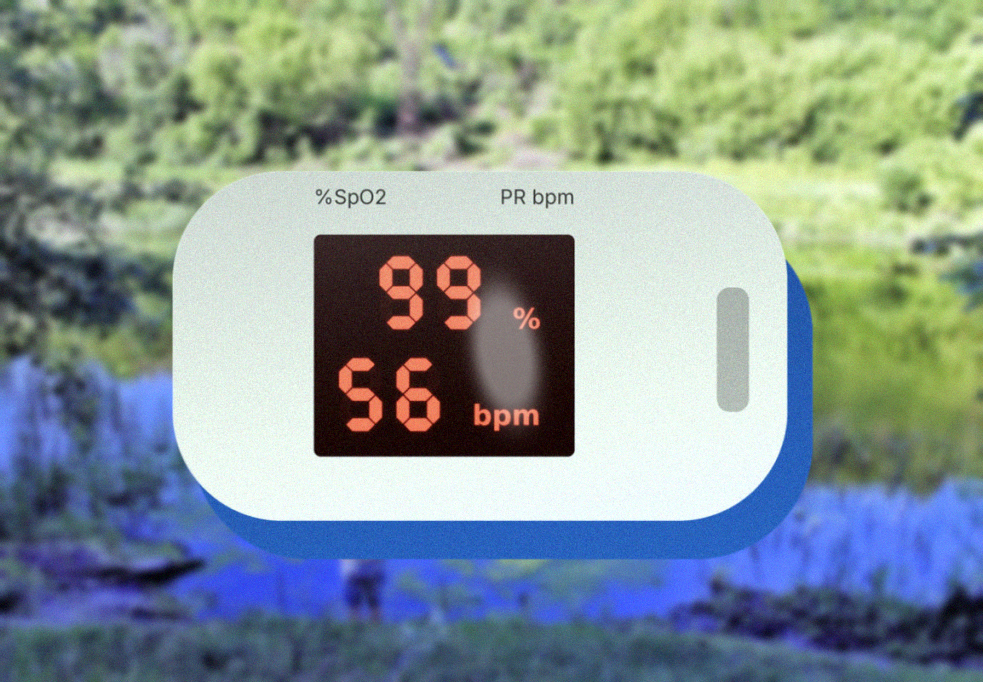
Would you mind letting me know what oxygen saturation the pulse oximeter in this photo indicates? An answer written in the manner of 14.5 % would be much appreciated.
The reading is 99 %
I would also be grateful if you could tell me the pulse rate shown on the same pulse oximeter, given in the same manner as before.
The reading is 56 bpm
